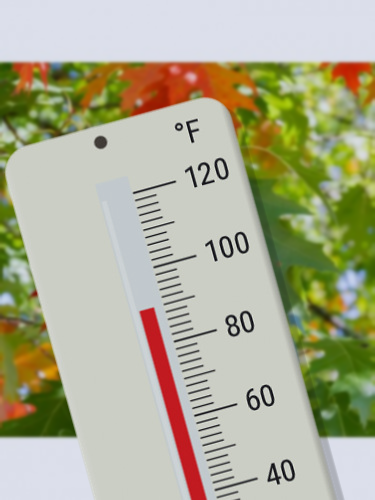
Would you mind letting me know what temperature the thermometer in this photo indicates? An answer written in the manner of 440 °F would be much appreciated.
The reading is 90 °F
